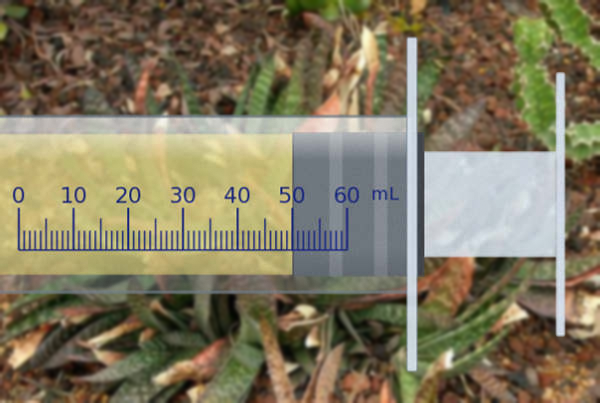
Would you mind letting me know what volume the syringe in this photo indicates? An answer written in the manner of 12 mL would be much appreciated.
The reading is 50 mL
